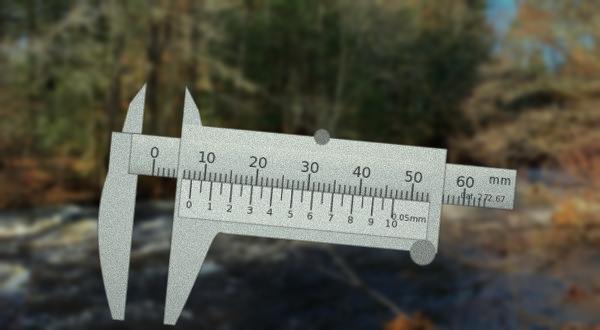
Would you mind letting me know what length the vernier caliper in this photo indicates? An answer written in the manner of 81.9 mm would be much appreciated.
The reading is 7.5 mm
